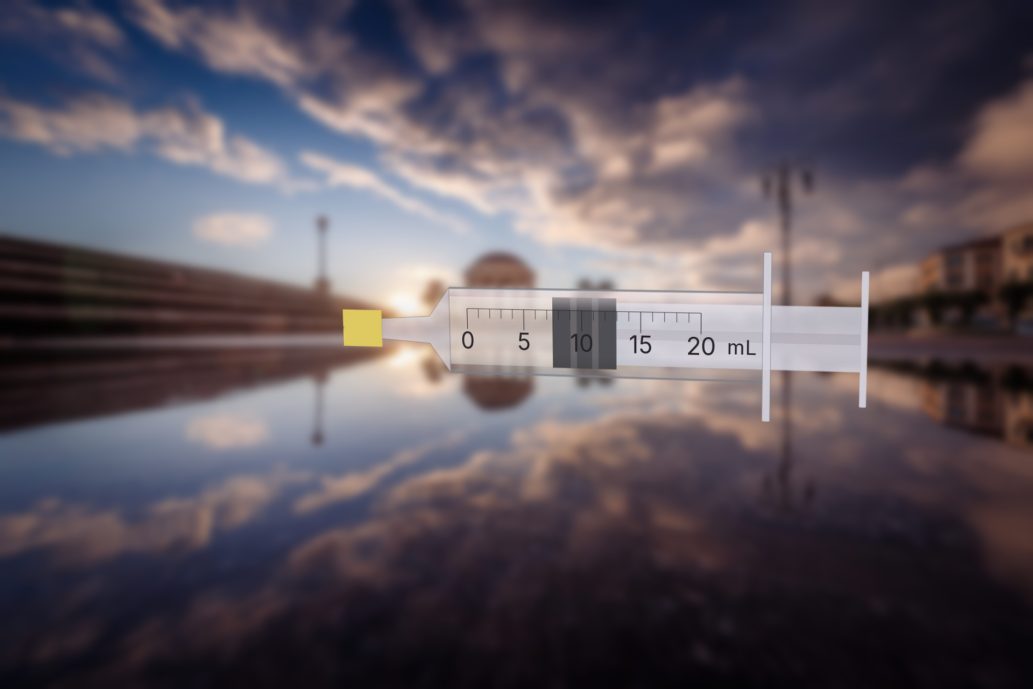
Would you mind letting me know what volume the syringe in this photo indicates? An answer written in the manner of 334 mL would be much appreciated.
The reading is 7.5 mL
